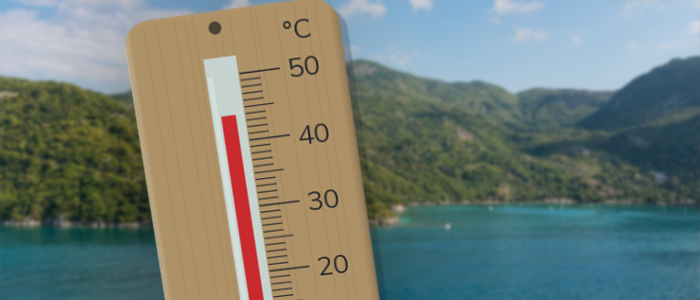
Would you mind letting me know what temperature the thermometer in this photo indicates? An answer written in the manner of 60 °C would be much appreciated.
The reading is 44 °C
